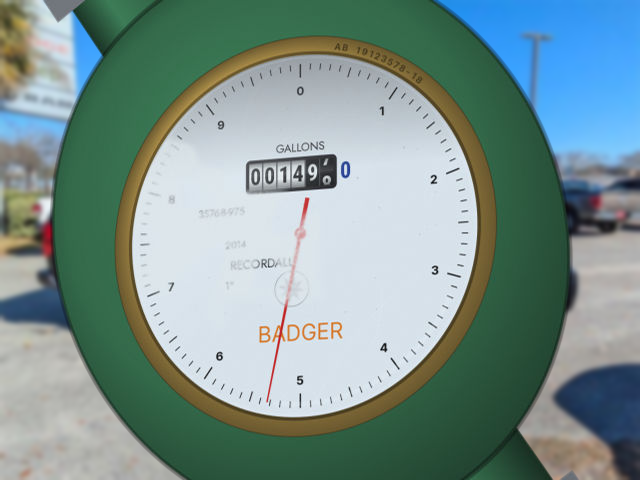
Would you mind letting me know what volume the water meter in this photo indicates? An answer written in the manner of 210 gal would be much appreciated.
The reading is 14975.3 gal
